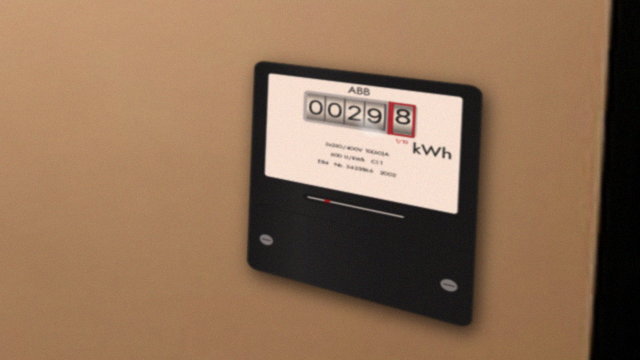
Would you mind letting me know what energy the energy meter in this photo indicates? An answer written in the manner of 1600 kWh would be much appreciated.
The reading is 29.8 kWh
